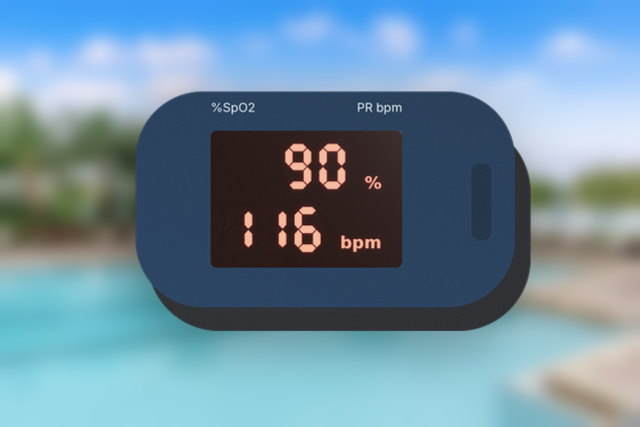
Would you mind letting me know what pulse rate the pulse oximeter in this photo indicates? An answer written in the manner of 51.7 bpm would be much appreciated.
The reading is 116 bpm
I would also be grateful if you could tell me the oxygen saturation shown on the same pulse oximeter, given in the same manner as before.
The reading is 90 %
